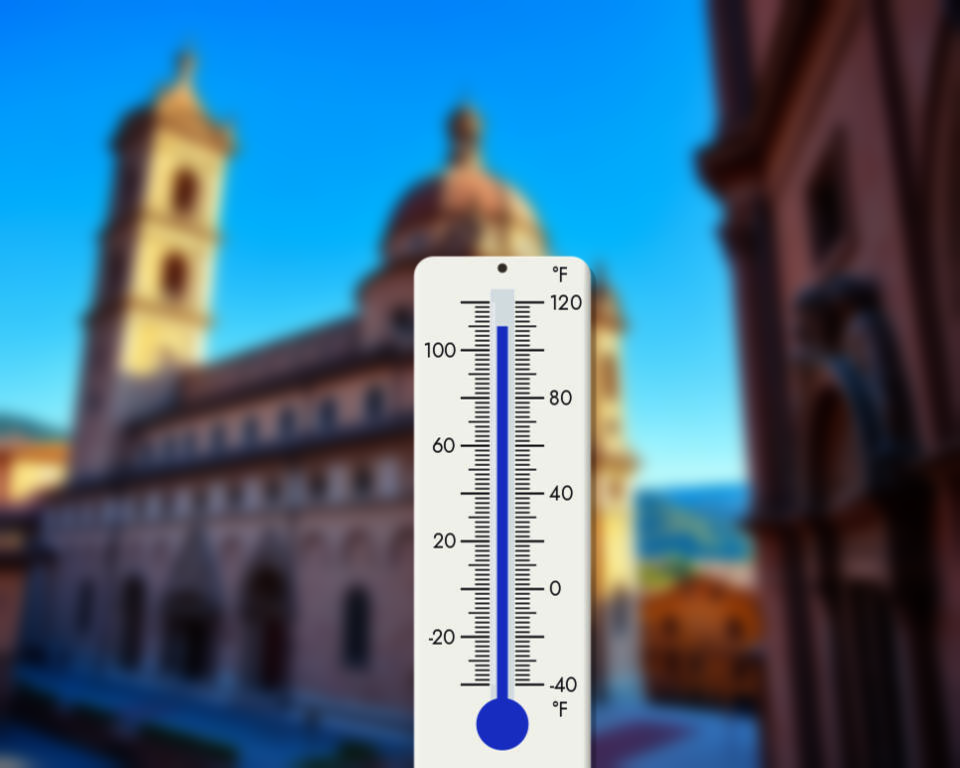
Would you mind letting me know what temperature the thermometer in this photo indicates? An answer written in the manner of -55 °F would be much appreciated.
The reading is 110 °F
